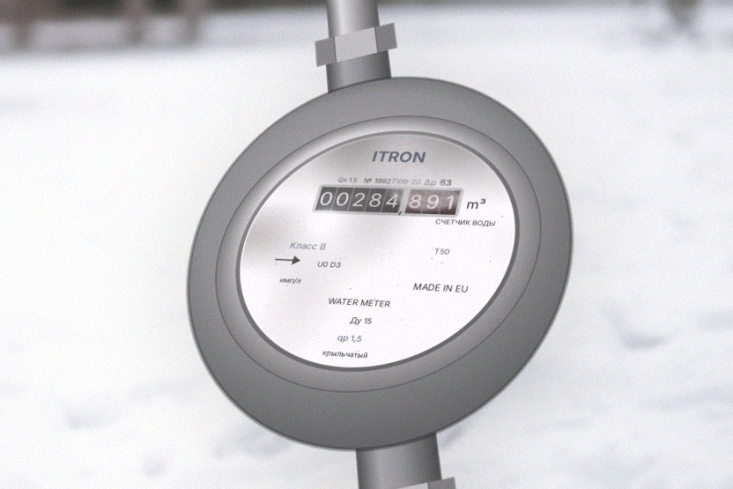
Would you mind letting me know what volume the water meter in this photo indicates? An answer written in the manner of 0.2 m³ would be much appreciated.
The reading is 284.891 m³
